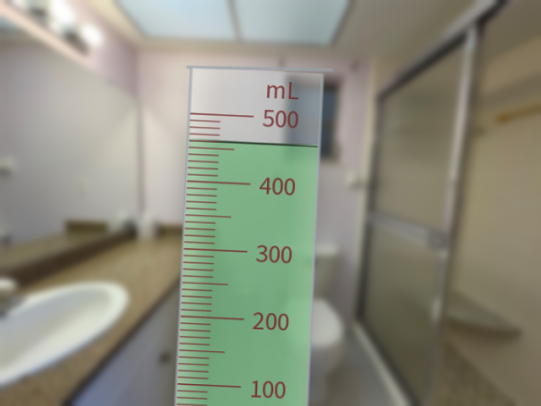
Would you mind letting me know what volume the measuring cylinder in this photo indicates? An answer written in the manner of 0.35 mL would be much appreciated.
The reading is 460 mL
